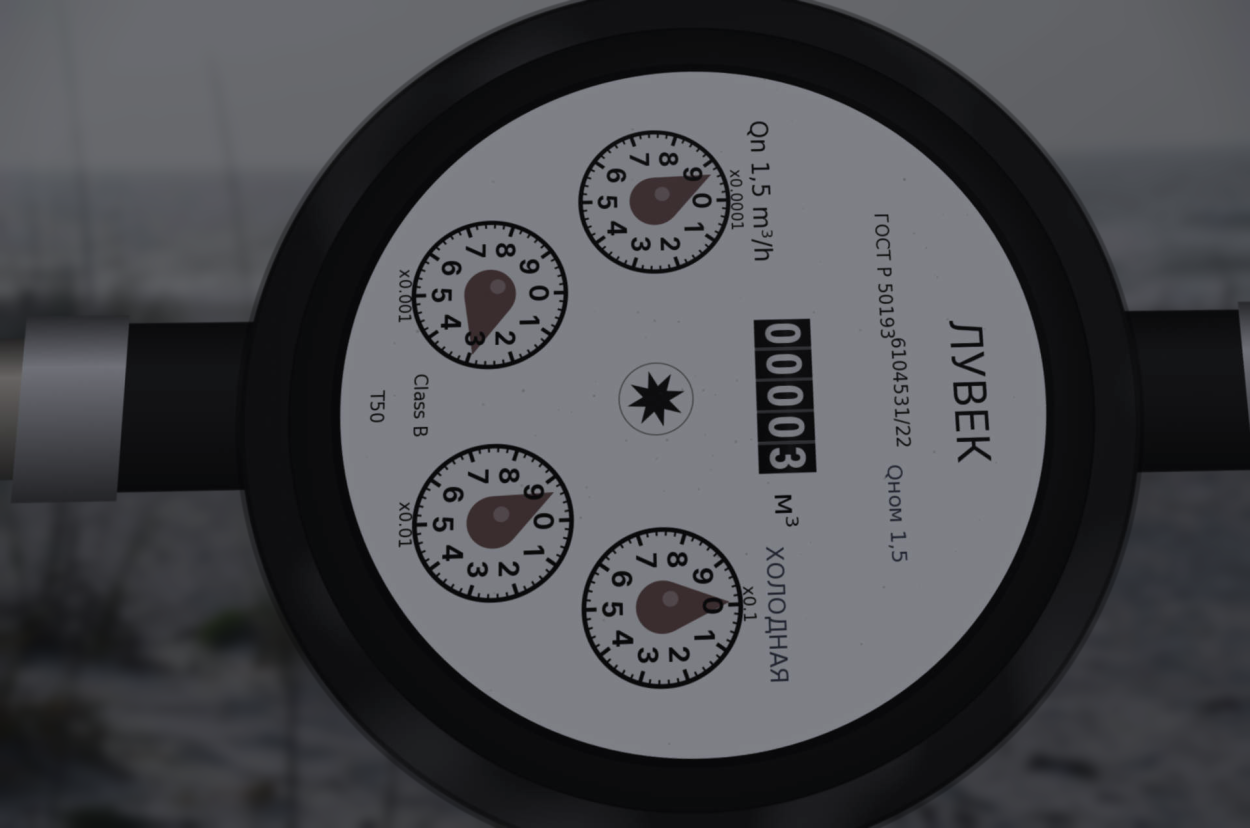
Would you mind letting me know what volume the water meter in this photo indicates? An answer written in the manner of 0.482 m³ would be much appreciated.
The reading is 2.9929 m³
